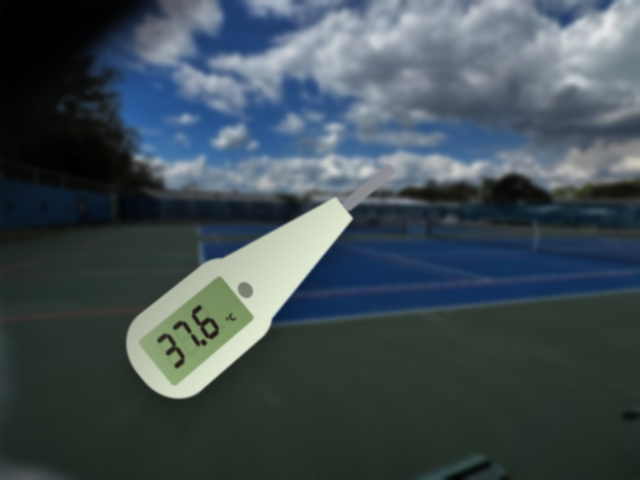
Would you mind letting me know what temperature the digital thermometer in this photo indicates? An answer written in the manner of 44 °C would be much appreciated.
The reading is 37.6 °C
